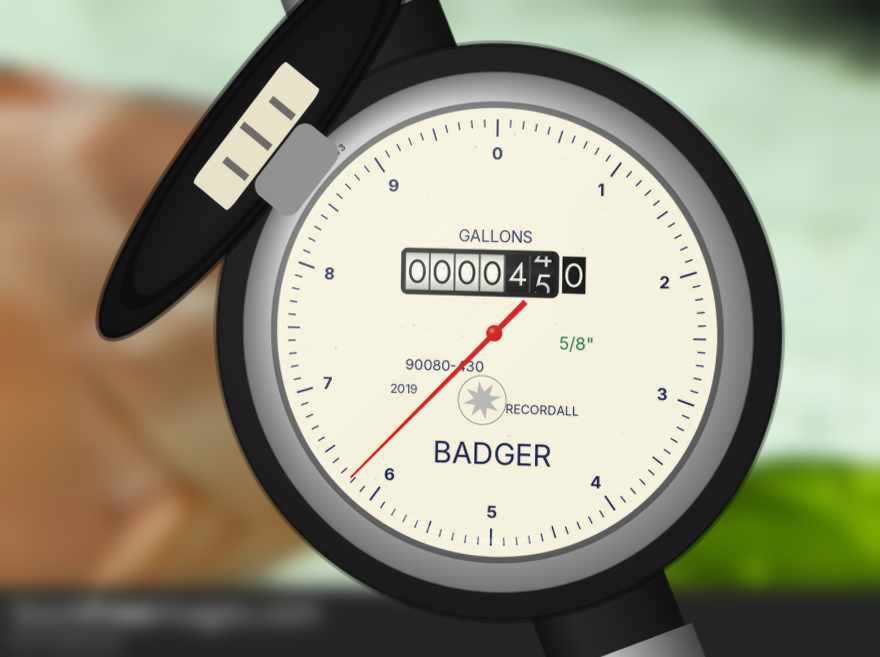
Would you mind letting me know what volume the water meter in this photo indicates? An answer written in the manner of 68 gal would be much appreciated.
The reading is 446.2 gal
